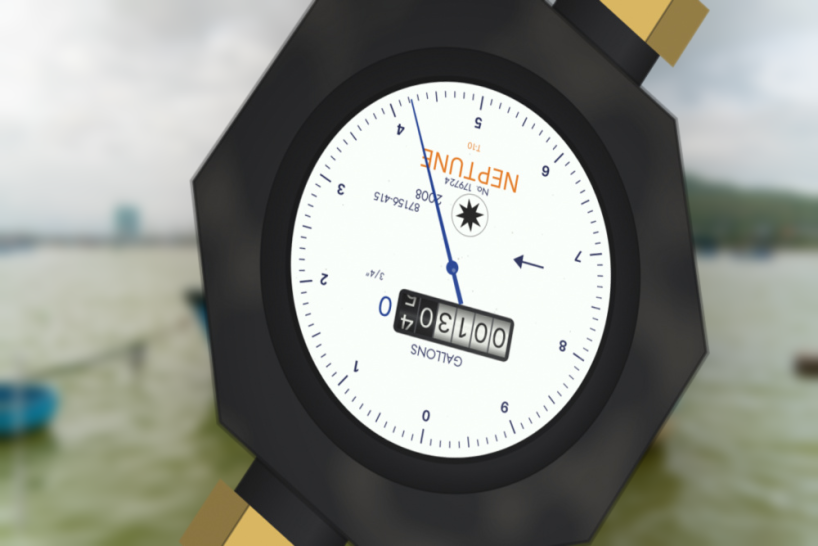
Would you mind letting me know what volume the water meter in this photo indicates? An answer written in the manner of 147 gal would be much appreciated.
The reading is 13044.2 gal
